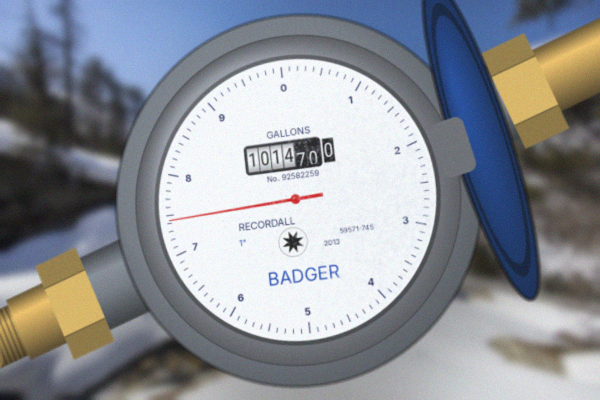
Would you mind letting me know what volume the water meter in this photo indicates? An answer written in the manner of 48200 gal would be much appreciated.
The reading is 1014697.4 gal
